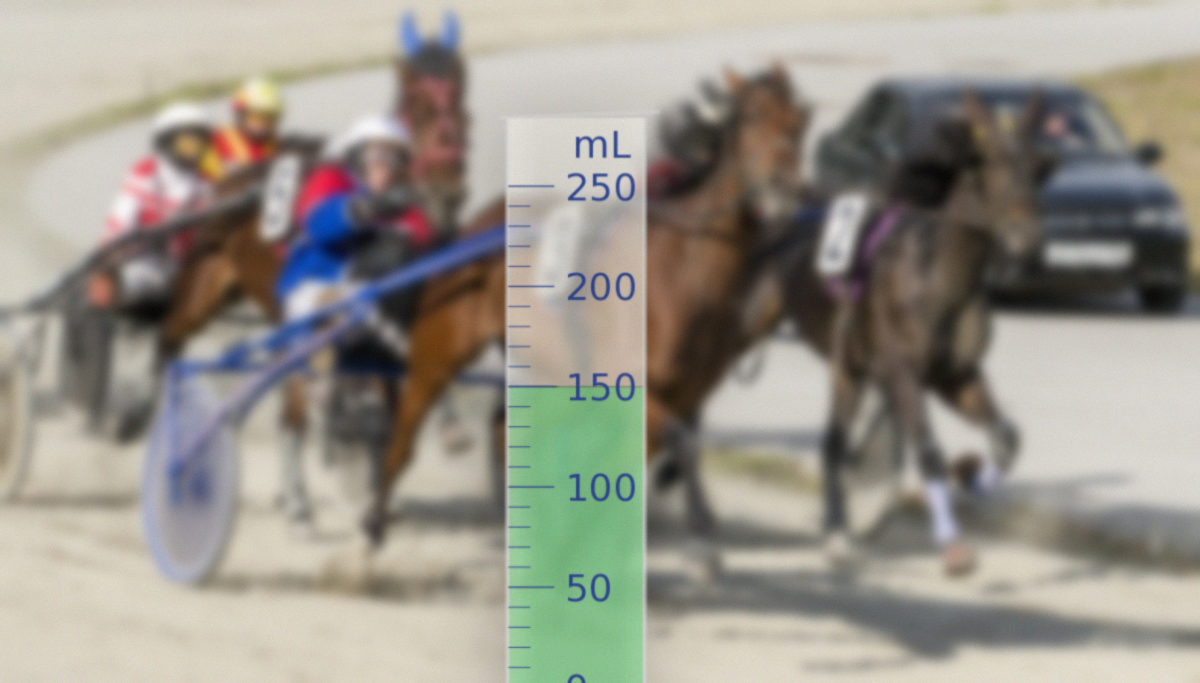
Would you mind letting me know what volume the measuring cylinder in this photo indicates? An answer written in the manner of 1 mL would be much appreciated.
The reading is 150 mL
